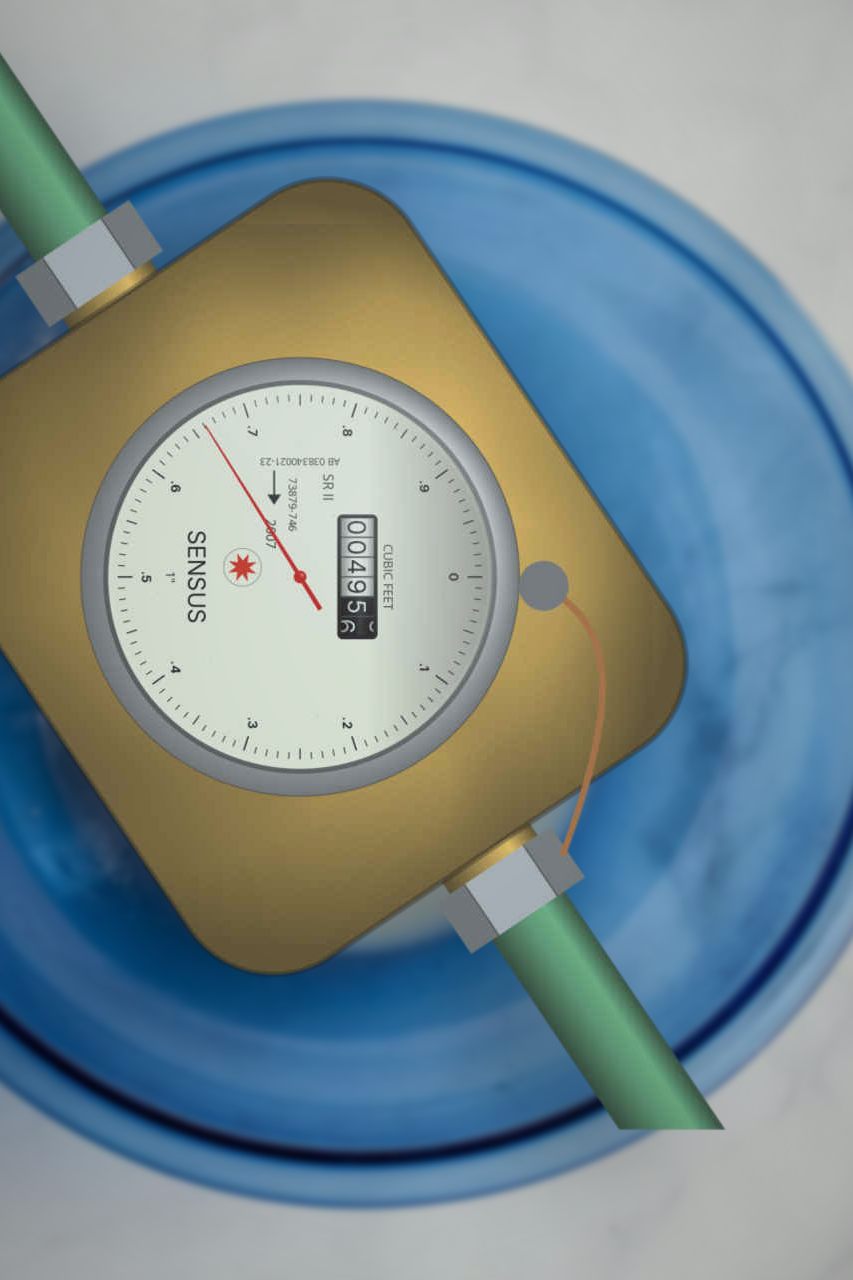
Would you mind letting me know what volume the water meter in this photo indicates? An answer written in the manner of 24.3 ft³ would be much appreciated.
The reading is 4955.66 ft³
